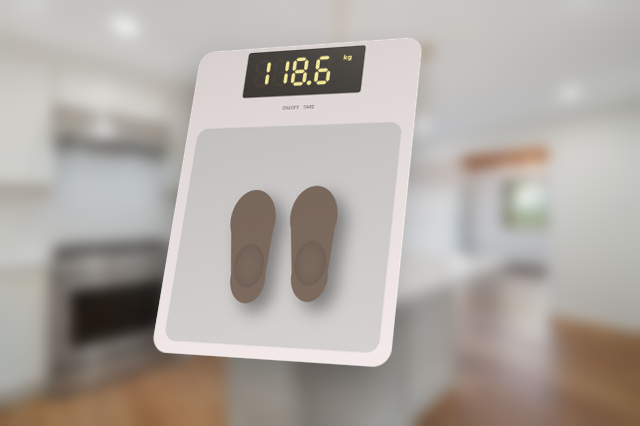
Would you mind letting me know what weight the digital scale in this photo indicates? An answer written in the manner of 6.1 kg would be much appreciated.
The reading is 118.6 kg
